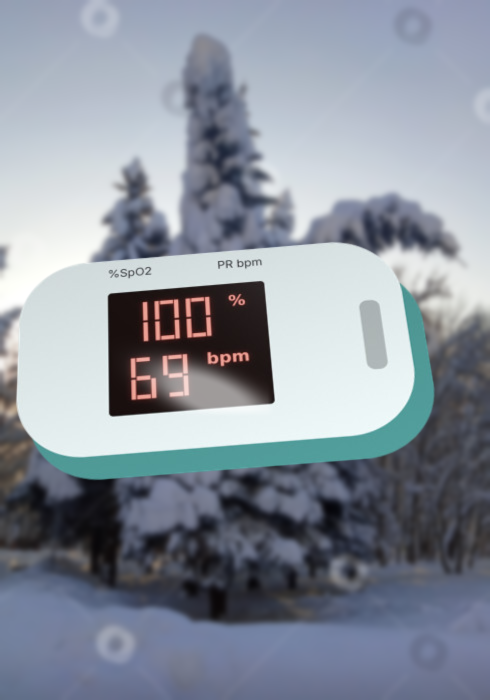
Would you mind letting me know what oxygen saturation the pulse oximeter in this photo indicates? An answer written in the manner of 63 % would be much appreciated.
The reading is 100 %
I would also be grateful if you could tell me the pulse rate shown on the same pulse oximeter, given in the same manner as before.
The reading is 69 bpm
